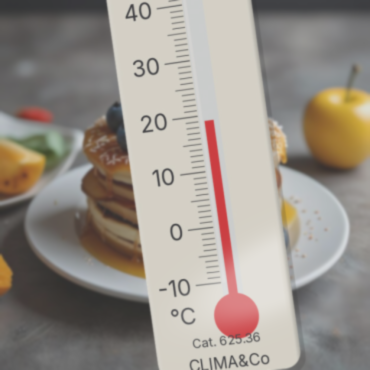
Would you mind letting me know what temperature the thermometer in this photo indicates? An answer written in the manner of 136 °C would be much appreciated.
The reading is 19 °C
